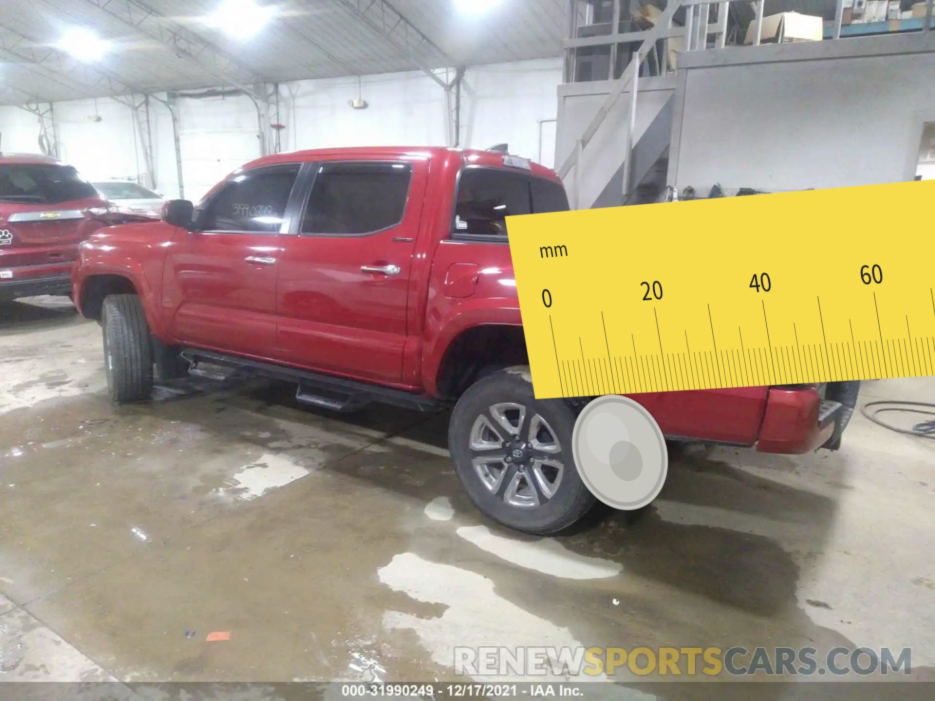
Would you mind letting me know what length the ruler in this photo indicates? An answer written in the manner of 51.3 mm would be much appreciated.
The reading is 18 mm
